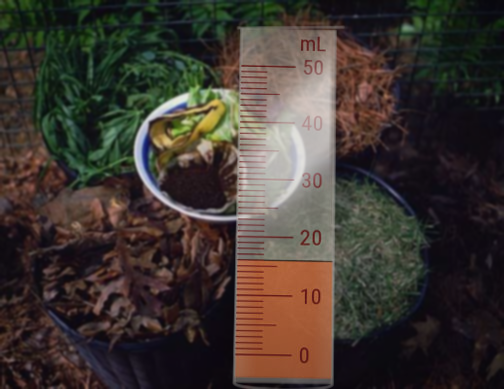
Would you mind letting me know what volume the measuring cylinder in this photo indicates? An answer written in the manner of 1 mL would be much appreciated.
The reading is 16 mL
